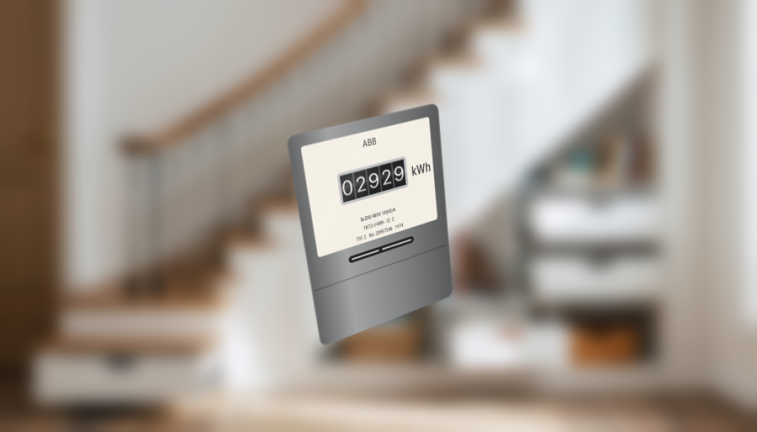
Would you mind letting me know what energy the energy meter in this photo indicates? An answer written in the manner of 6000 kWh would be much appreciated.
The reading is 2929 kWh
